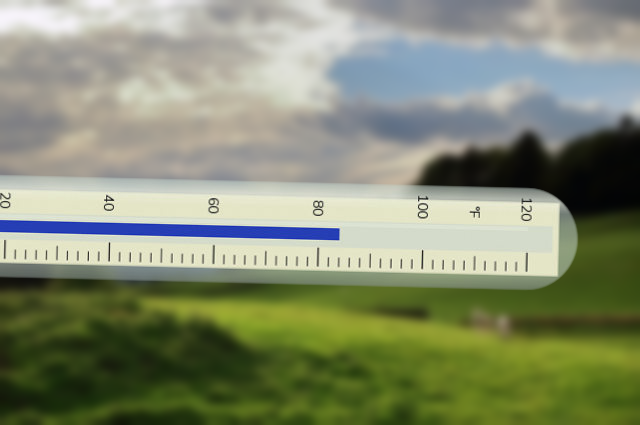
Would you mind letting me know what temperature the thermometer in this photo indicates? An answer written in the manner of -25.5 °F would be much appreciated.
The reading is 84 °F
